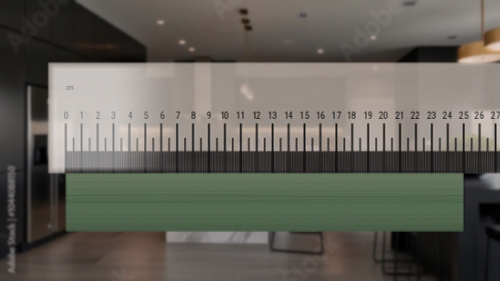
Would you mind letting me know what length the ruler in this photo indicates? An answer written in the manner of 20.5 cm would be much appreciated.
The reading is 25 cm
